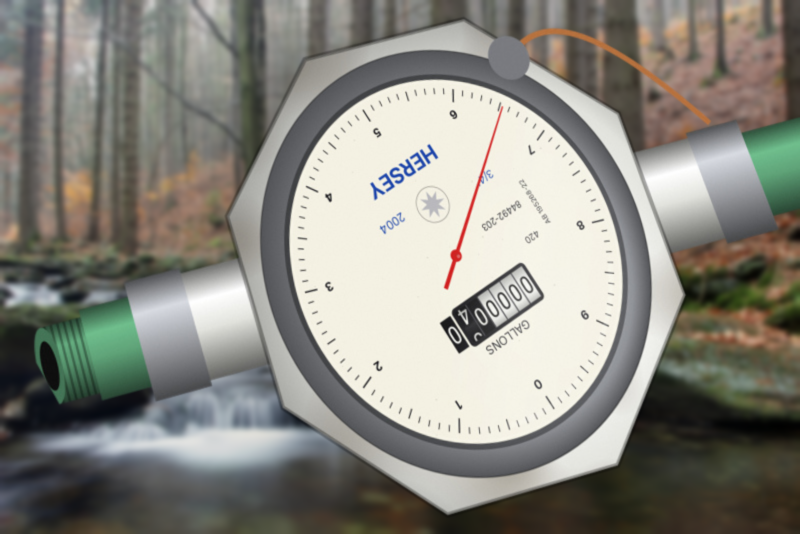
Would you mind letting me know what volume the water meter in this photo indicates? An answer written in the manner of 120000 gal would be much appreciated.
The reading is 36.5 gal
